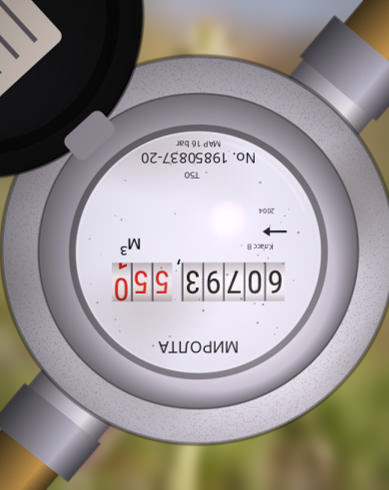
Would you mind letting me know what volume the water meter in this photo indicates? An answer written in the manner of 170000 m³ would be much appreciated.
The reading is 60793.550 m³
